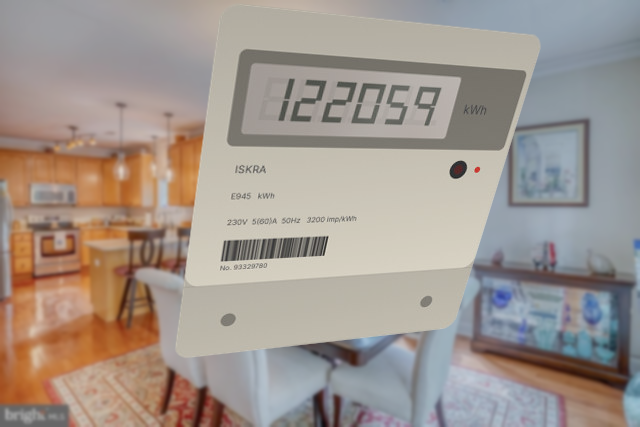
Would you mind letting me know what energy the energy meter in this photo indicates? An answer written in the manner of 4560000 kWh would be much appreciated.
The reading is 122059 kWh
